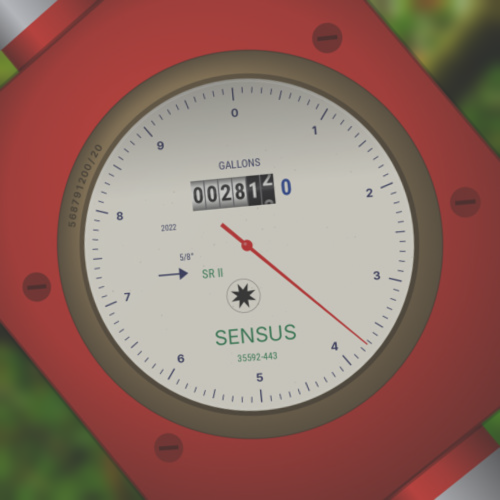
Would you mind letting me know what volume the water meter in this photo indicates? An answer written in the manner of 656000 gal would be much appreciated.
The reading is 28123.7 gal
